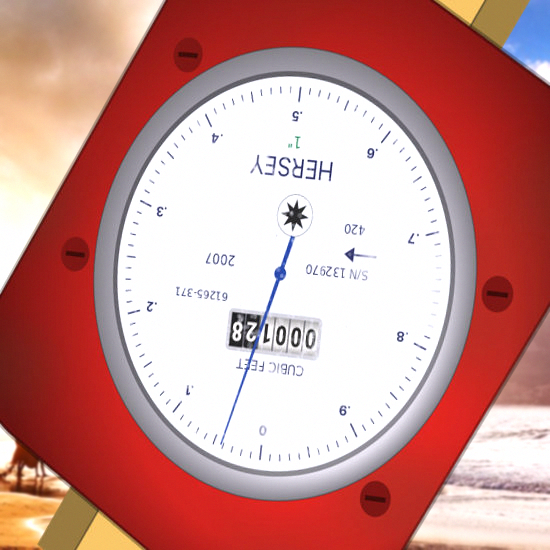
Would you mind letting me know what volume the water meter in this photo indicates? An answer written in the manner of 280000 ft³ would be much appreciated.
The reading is 128.04 ft³
